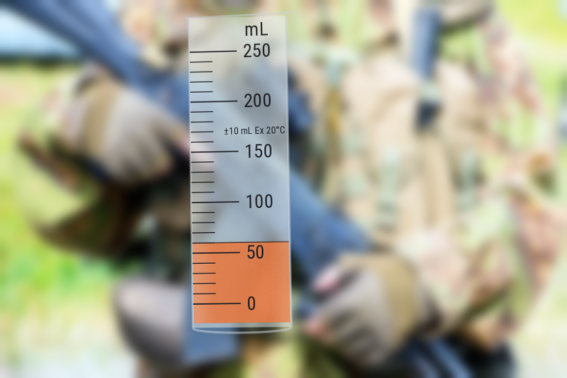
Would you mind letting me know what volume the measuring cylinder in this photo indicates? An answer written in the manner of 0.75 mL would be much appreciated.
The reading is 60 mL
